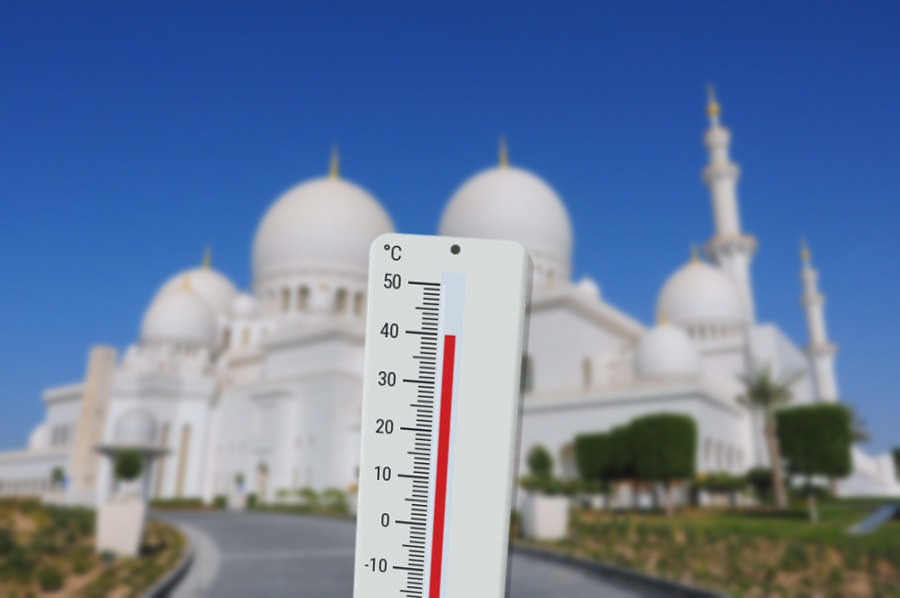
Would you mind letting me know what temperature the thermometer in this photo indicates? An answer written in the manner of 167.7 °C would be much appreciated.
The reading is 40 °C
